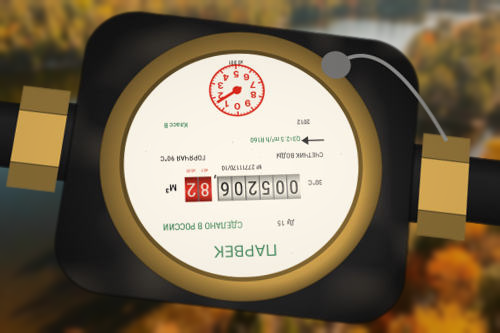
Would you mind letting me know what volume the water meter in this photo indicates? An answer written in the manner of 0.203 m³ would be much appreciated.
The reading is 5206.821 m³
